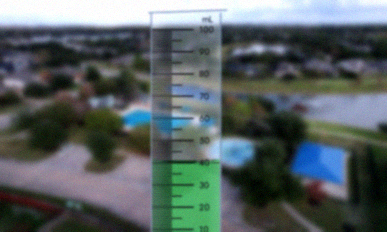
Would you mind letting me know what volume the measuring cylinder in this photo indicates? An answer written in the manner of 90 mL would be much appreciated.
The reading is 40 mL
